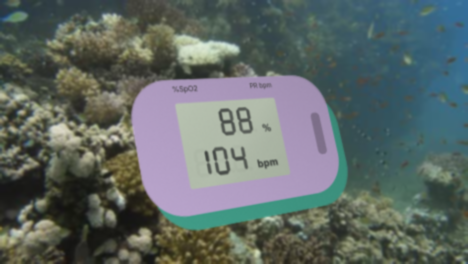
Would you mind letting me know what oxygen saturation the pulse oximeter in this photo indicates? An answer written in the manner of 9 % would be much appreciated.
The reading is 88 %
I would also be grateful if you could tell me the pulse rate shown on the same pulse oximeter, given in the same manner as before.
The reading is 104 bpm
